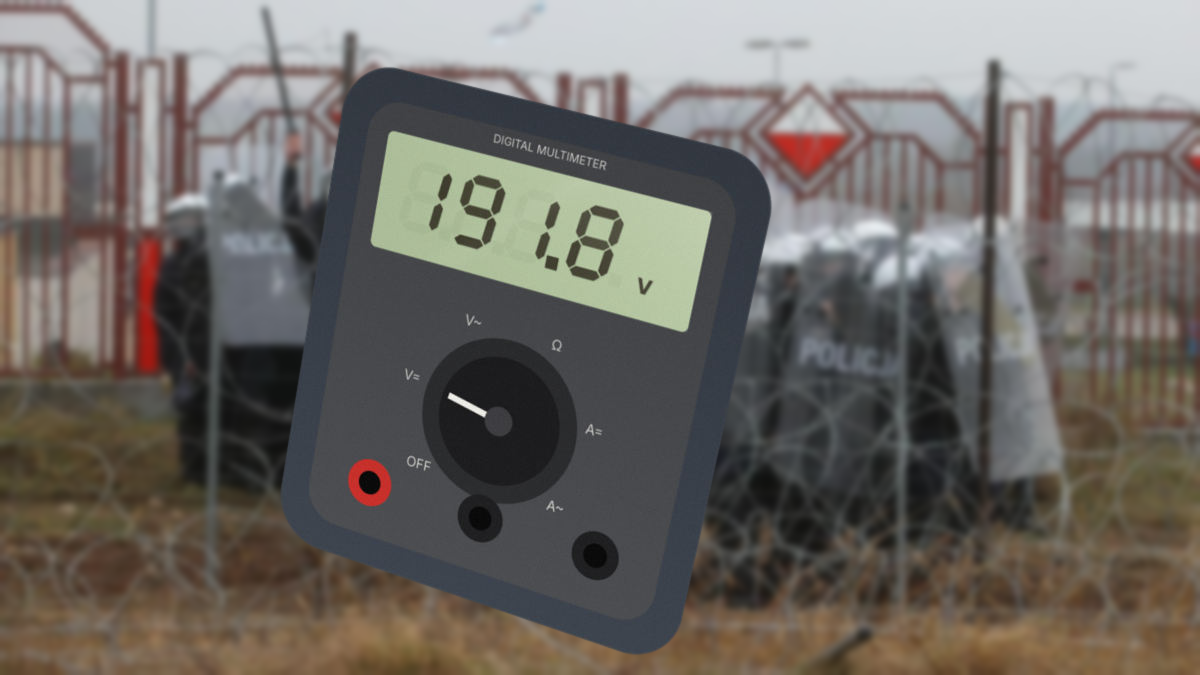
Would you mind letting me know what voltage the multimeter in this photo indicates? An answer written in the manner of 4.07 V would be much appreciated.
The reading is 191.8 V
